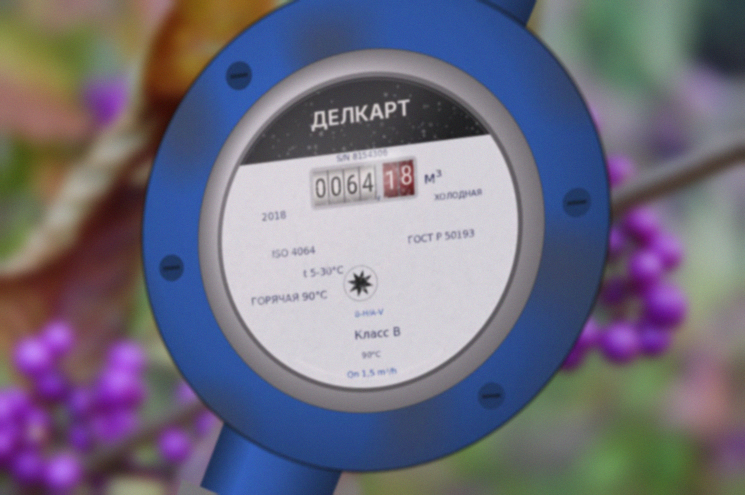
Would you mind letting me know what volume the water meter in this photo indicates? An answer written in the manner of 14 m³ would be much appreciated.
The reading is 64.18 m³
